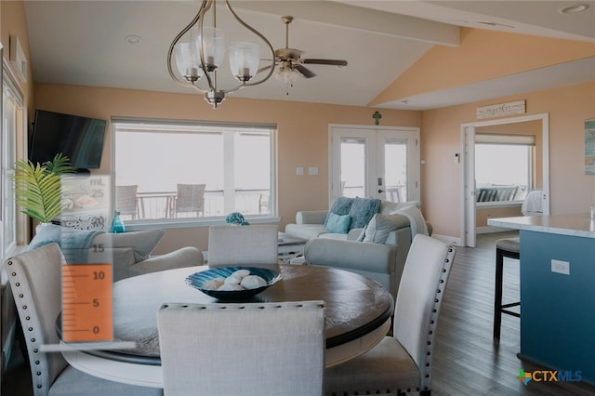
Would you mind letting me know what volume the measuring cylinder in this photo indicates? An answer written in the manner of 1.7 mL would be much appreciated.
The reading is 12 mL
